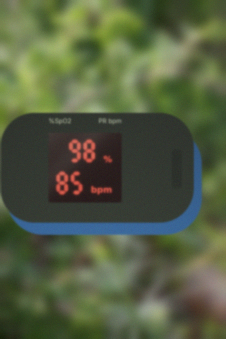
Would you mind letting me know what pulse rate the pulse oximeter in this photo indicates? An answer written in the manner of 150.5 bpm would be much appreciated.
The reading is 85 bpm
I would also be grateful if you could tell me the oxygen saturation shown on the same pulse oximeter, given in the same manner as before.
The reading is 98 %
